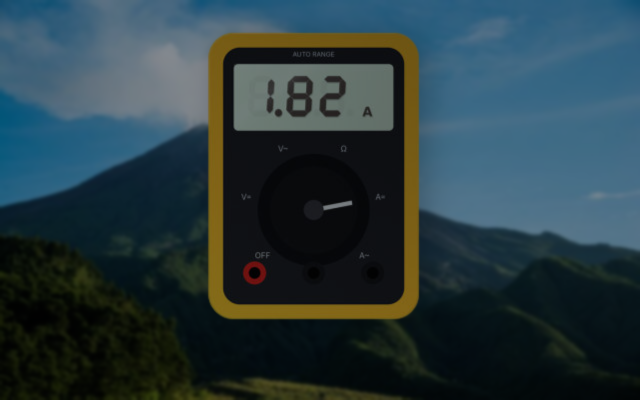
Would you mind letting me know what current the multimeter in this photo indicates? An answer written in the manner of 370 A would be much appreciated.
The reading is 1.82 A
